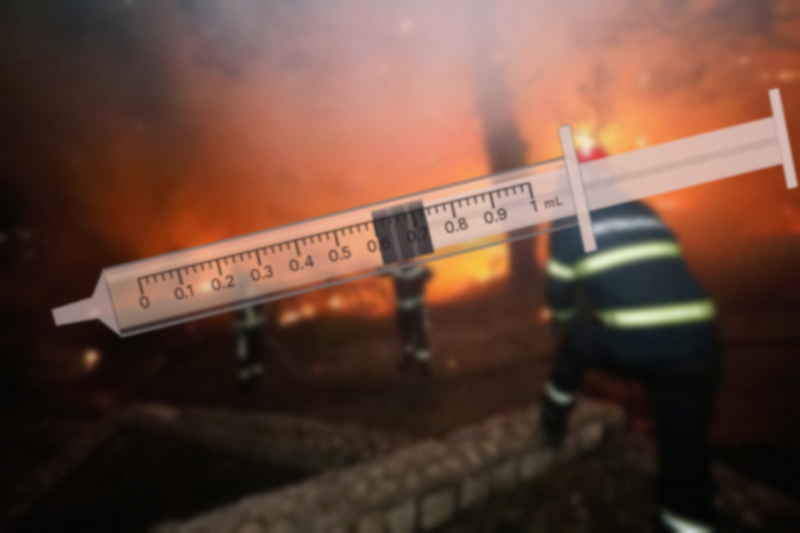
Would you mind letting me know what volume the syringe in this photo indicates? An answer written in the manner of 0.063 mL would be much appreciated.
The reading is 0.6 mL
